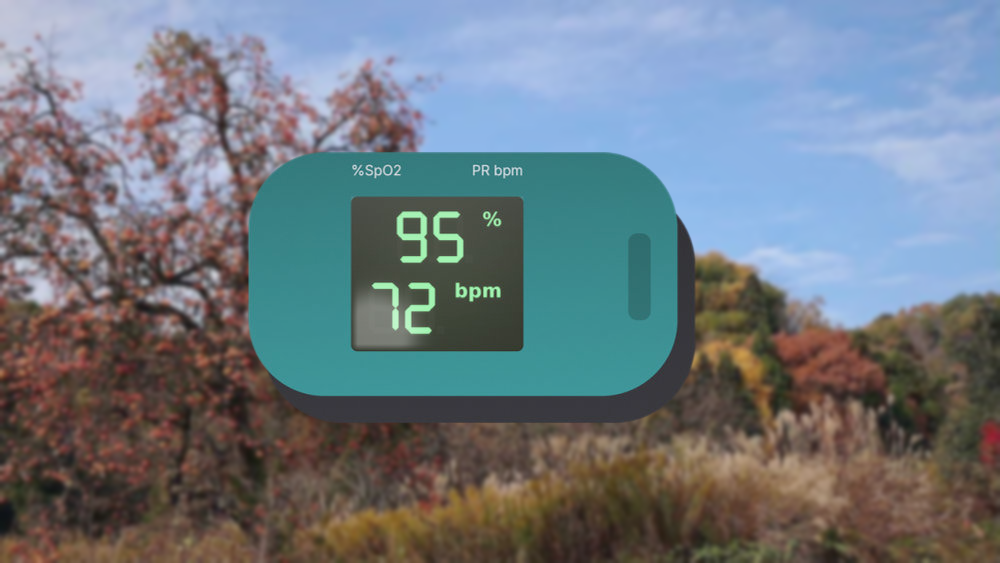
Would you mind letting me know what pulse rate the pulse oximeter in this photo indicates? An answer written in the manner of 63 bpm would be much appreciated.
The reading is 72 bpm
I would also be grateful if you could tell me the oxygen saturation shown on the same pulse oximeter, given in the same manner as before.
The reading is 95 %
